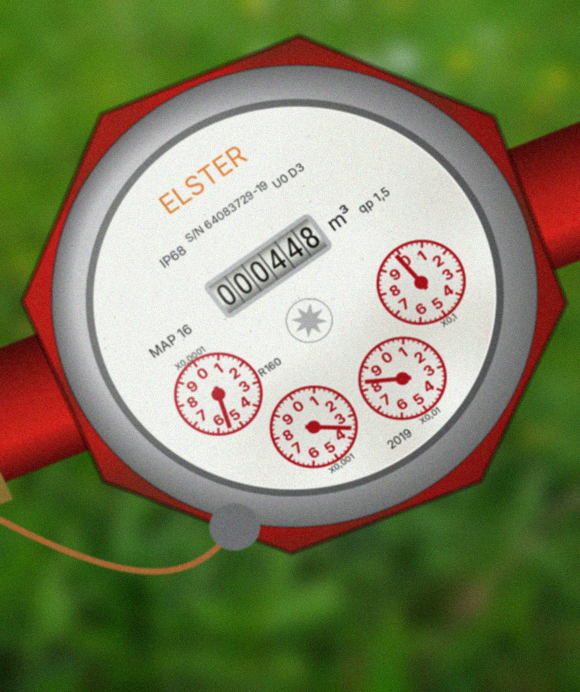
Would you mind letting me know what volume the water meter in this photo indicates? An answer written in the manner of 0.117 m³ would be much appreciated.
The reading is 447.9835 m³
